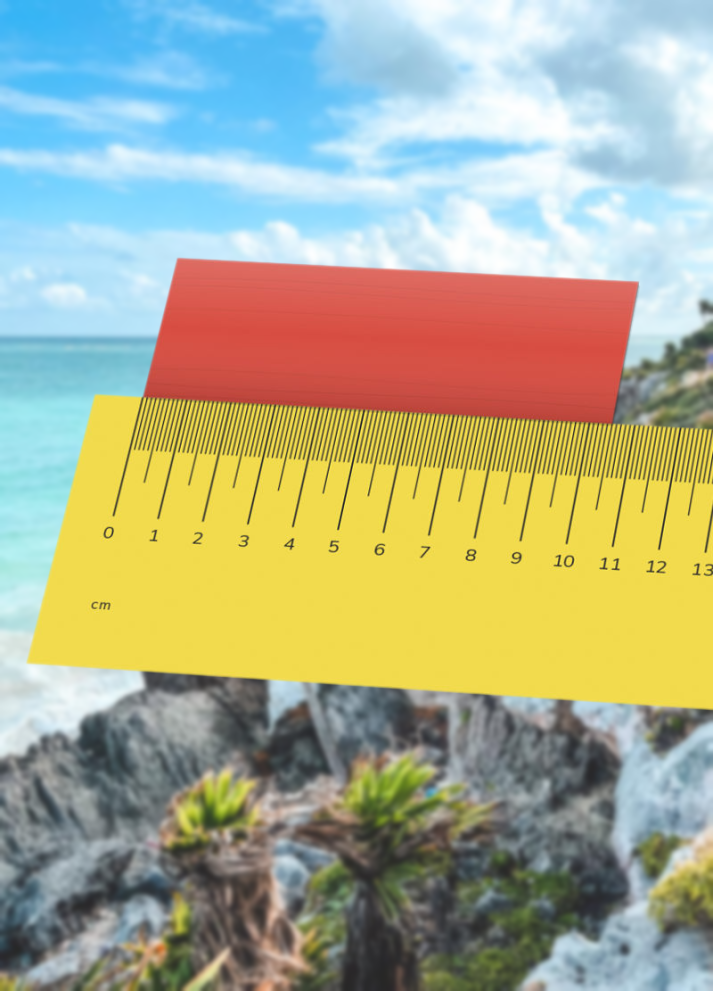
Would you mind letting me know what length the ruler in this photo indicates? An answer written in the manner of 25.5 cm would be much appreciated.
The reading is 10.5 cm
